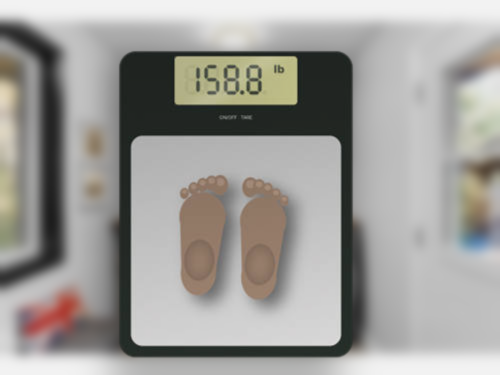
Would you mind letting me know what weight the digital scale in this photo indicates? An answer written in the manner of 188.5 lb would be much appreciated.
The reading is 158.8 lb
